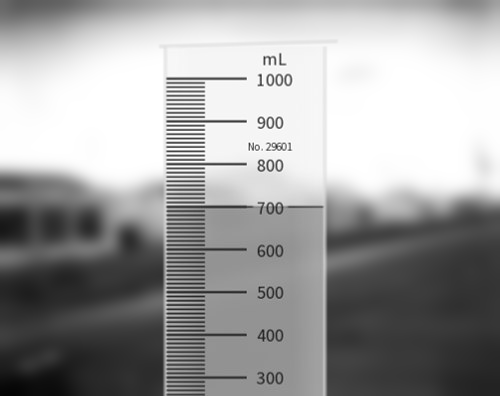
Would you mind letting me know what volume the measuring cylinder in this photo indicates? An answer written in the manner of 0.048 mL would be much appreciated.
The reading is 700 mL
